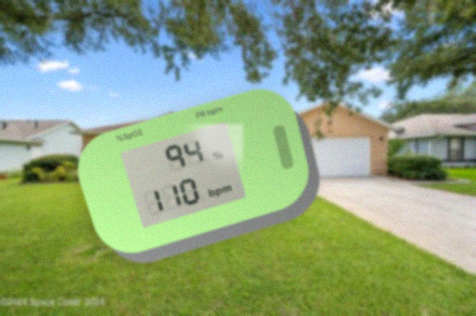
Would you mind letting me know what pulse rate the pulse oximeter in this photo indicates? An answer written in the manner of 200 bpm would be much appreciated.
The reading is 110 bpm
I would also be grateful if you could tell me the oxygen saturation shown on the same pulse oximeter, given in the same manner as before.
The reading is 94 %
